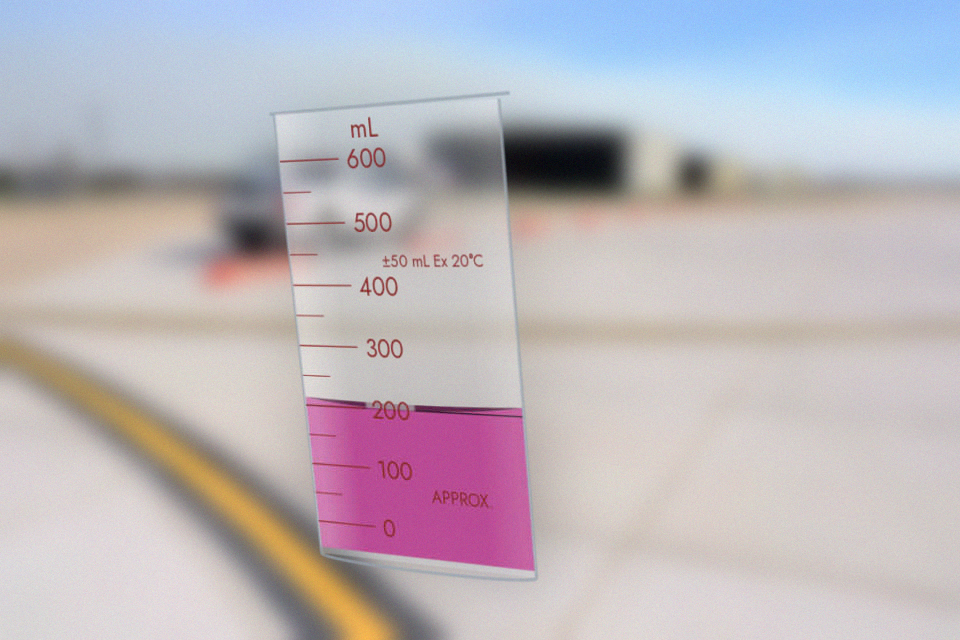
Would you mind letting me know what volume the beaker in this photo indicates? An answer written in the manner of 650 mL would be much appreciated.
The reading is 200 mL
